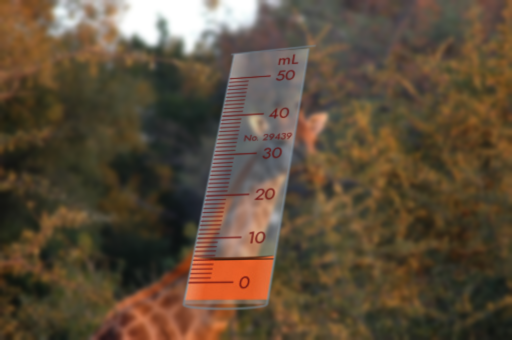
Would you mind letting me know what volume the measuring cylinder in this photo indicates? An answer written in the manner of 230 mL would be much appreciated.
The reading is 5 mL
